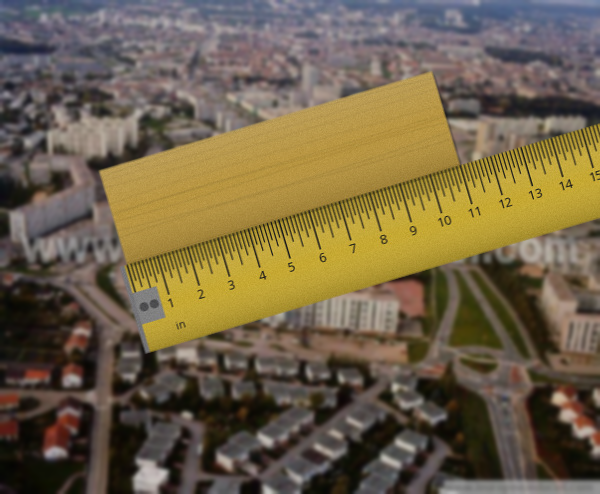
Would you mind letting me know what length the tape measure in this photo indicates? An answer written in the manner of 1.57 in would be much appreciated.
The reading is 11 in
